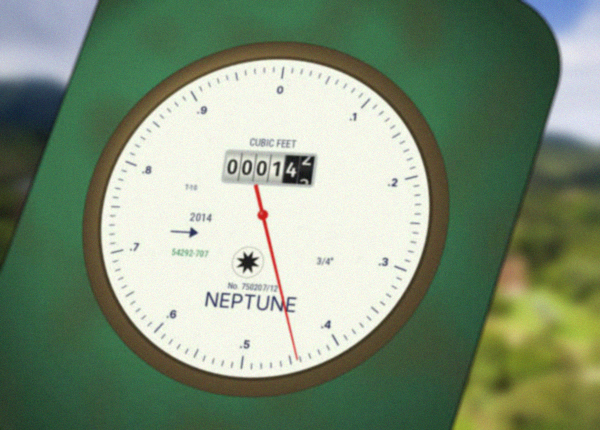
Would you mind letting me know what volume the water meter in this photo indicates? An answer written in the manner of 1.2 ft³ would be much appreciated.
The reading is 142.44 ft³
